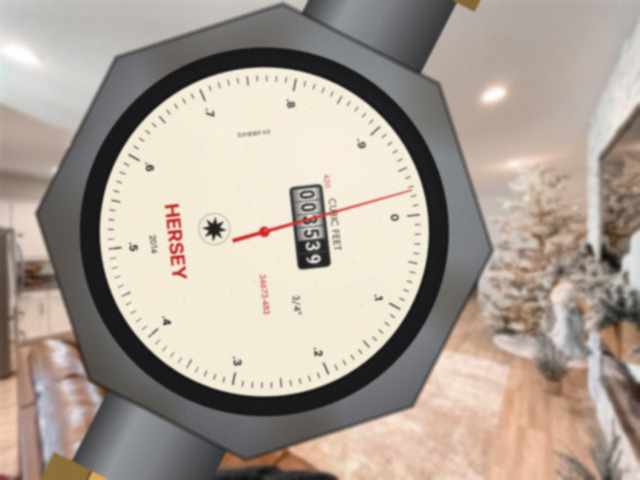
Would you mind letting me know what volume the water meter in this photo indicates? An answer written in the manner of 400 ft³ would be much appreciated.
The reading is 3538.97 ft³
